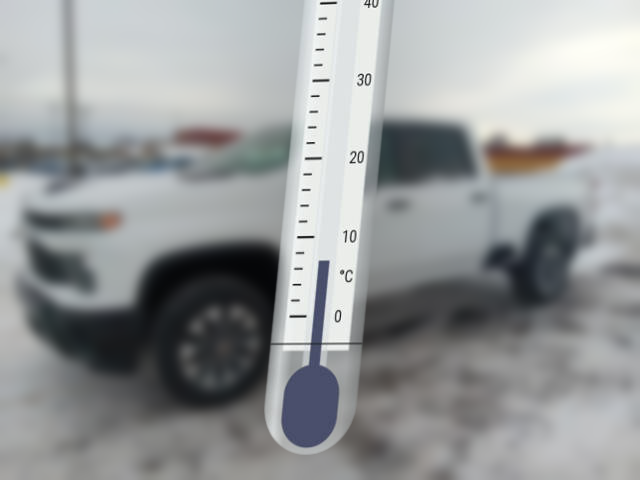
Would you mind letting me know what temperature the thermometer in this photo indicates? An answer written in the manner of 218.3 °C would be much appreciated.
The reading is 7 °C
